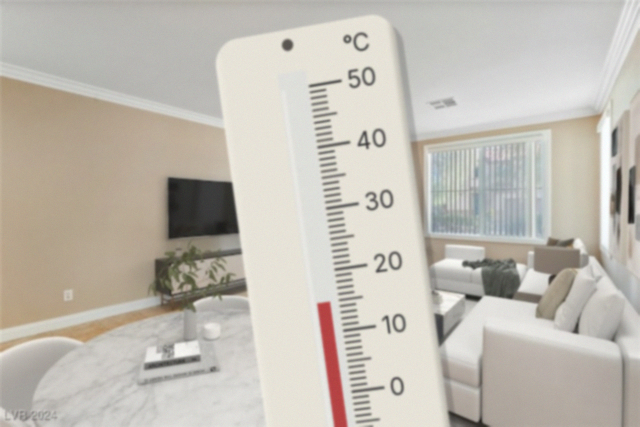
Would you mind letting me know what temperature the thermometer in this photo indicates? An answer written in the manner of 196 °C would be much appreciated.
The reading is 15 °C
